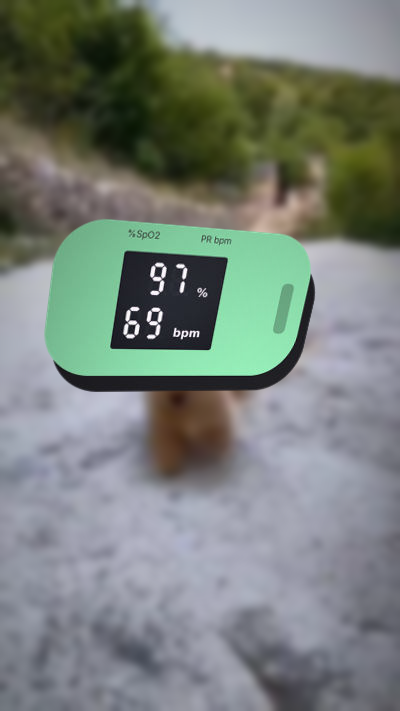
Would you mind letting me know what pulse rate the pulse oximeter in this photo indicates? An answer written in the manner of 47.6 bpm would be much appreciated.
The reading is 69 bpm
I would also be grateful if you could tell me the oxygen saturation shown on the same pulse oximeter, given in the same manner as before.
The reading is 97 %
